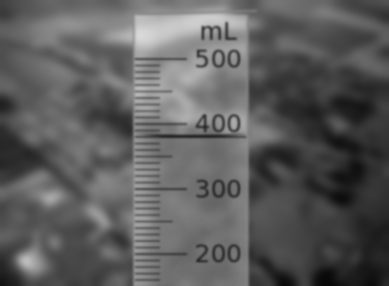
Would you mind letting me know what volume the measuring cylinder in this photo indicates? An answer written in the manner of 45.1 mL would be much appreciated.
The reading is 380 mL
